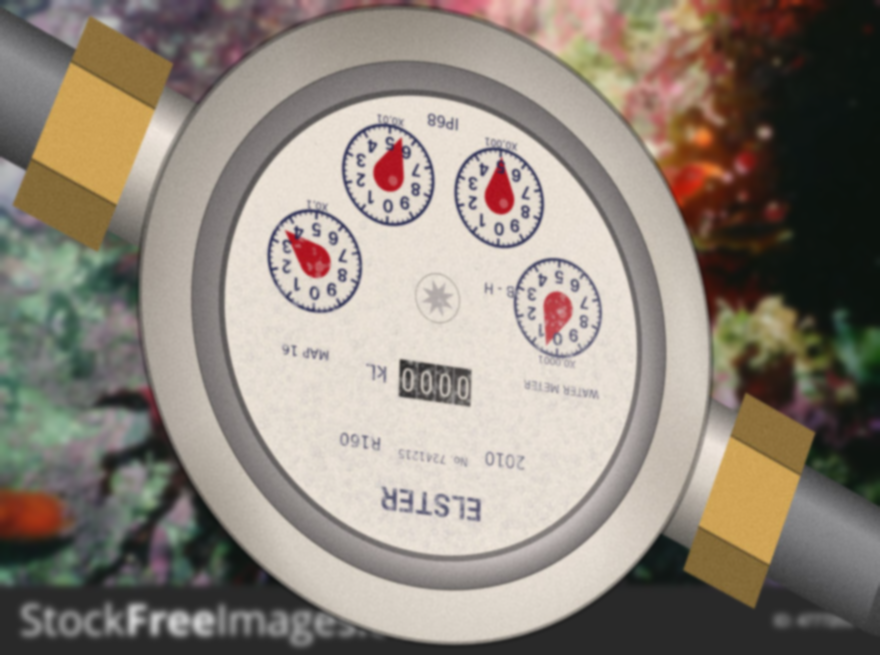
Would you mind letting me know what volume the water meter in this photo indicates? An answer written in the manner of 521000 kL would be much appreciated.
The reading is 0.3550 kL
